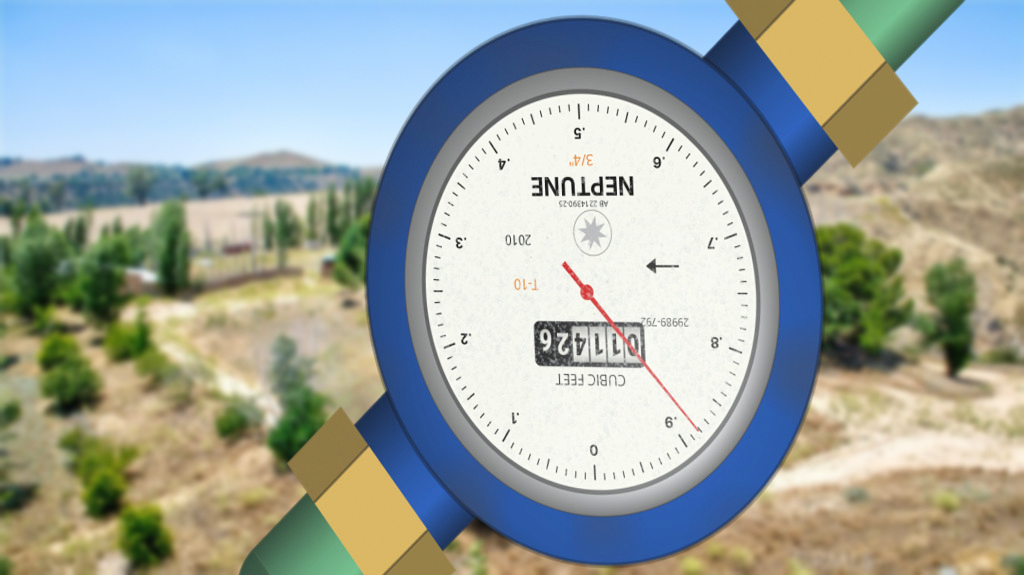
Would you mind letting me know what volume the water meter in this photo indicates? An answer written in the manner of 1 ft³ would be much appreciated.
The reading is 11425.88 ft³
